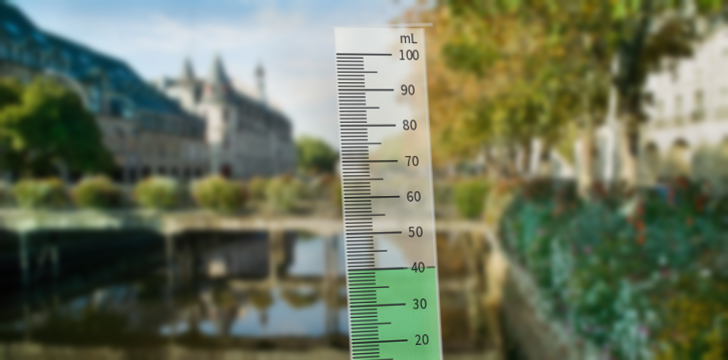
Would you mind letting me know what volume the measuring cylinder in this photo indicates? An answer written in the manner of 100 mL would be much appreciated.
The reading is 40 mL
